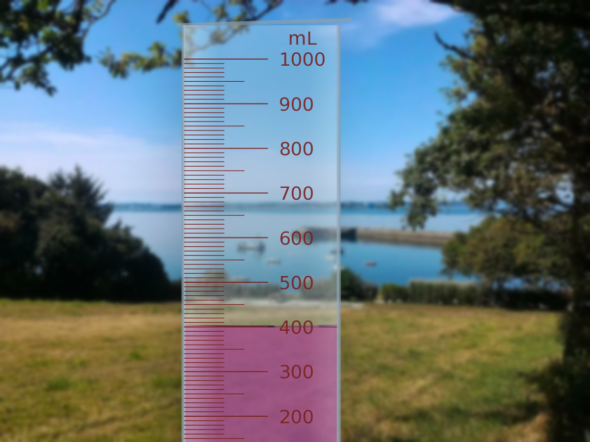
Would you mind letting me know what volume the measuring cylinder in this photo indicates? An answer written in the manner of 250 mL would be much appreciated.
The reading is 400 mL
